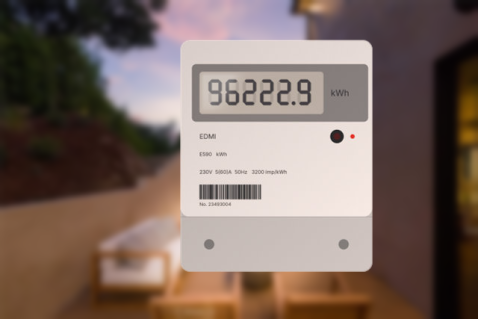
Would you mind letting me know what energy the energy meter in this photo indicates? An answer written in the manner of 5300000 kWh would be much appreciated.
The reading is 96222.9 kWh
